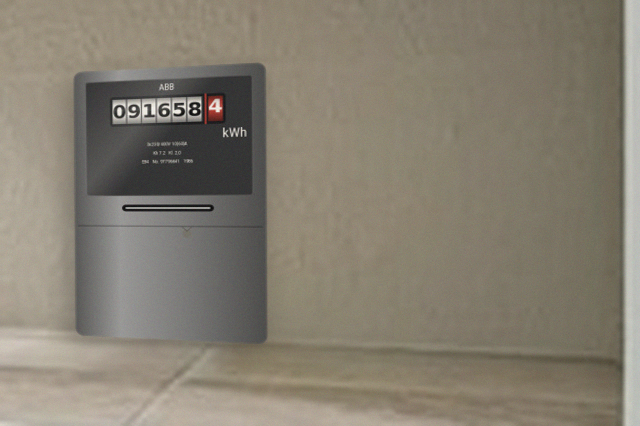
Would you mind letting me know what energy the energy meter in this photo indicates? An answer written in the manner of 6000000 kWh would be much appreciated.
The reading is 91658.4 kWh
